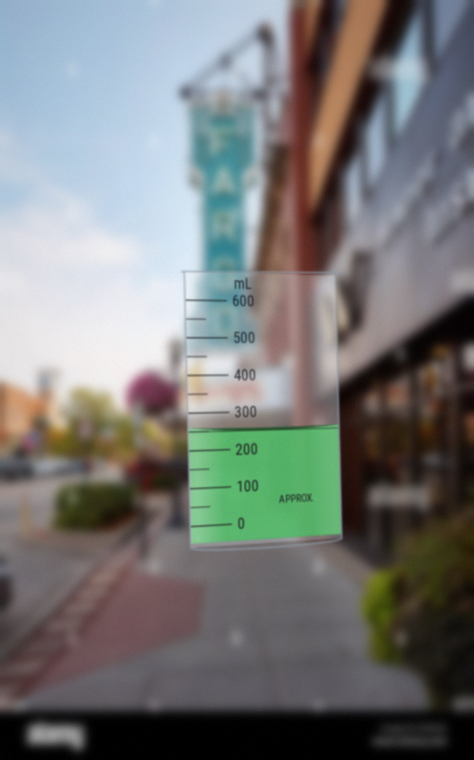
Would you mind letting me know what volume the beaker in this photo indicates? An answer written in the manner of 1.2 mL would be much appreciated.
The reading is 250 mL
